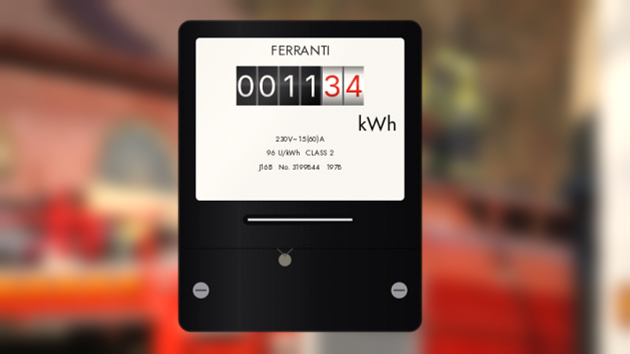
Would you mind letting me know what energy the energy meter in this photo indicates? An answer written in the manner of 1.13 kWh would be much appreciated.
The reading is 11.34 kWh
